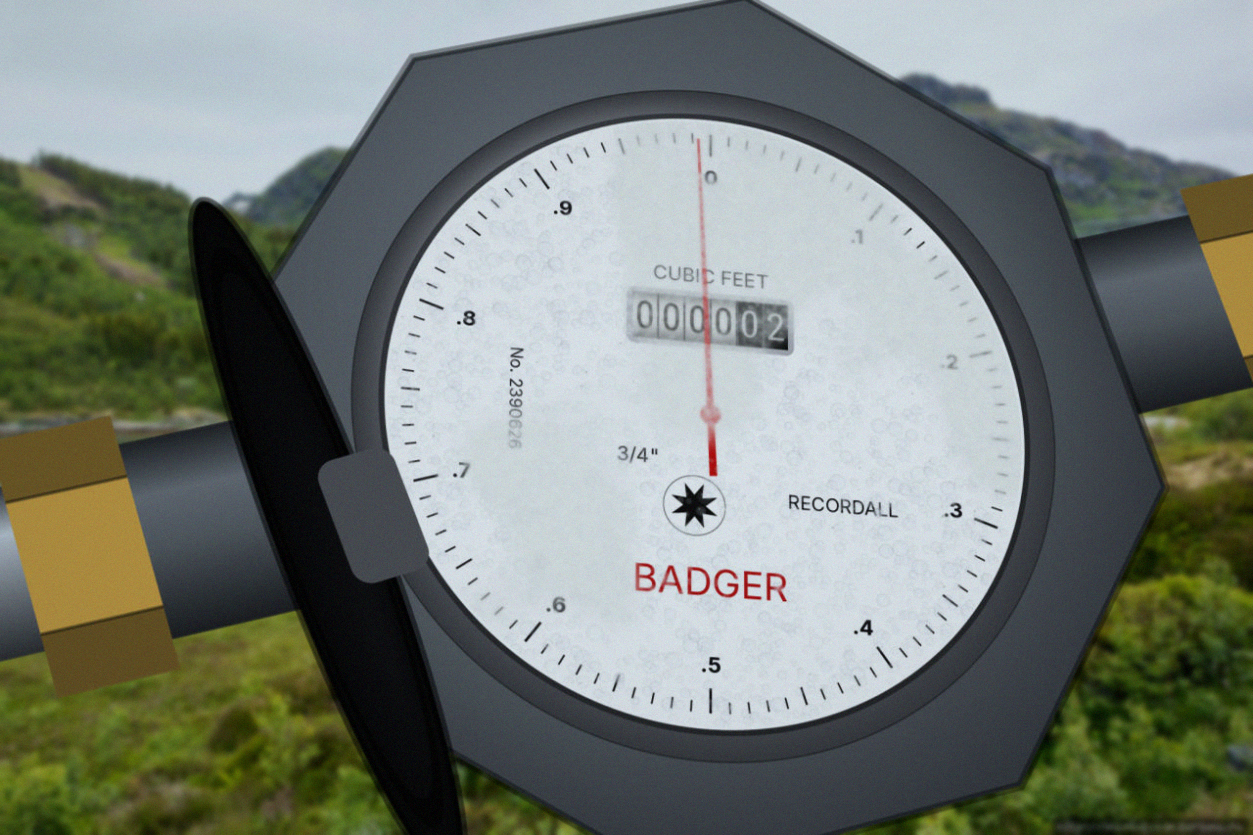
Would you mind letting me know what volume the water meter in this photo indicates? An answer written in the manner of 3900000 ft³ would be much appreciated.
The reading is 1.99 ft³
